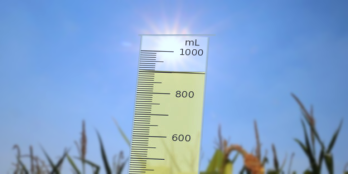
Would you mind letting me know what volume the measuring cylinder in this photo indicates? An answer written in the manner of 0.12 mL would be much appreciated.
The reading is 900 mL
